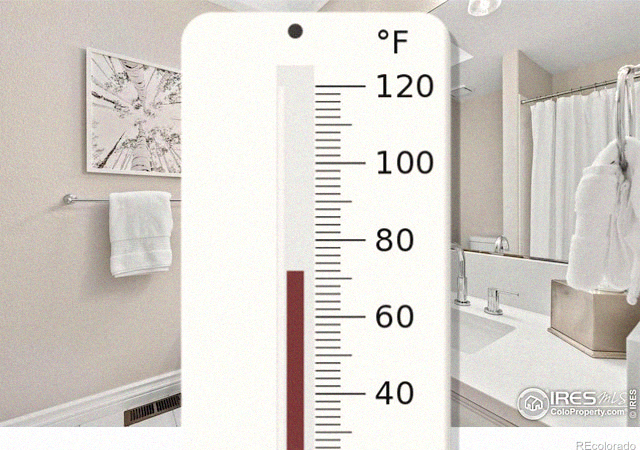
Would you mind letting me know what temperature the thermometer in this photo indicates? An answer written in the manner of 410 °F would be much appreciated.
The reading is 72 °F
